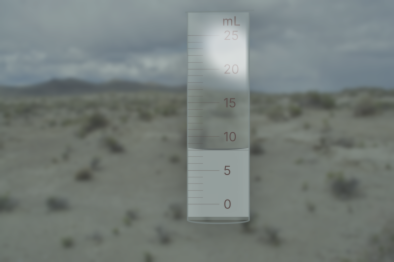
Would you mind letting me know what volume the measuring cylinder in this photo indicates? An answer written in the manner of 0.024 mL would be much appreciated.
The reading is 8 mL
